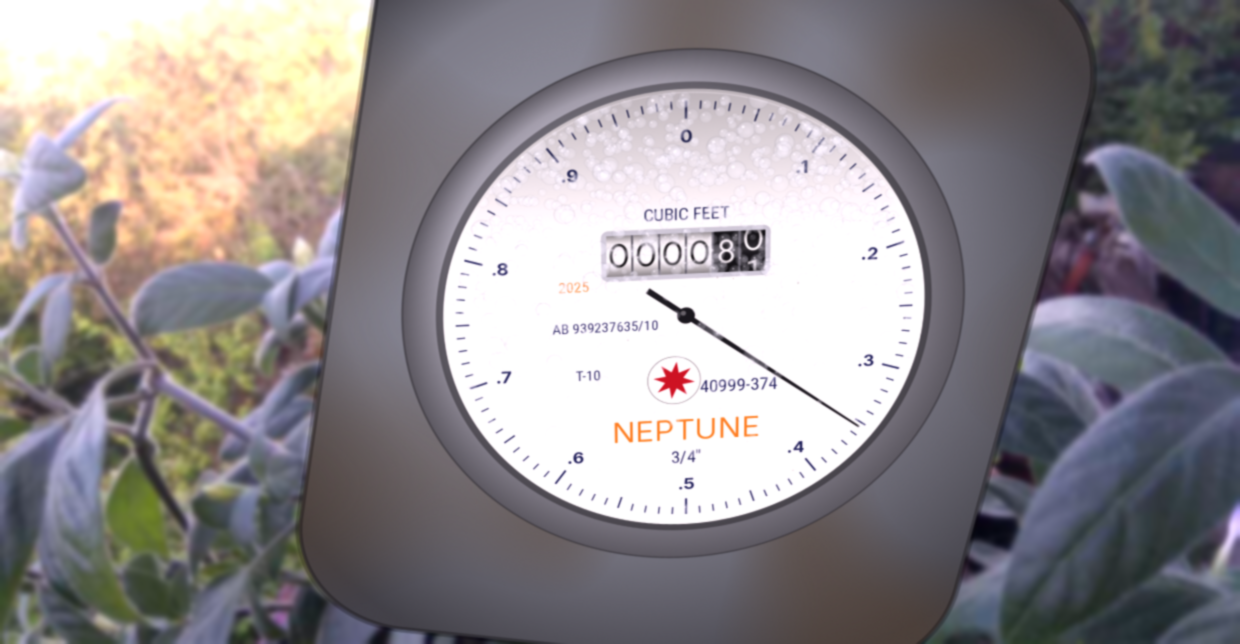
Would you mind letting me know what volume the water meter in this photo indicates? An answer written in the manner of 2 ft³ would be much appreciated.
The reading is 80.35 ft³
